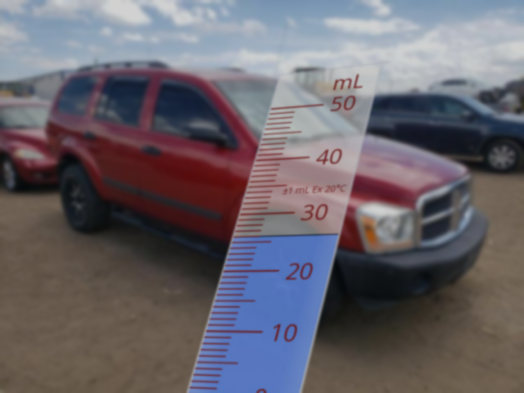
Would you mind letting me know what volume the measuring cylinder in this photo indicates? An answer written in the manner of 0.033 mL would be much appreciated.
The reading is 26 mL
